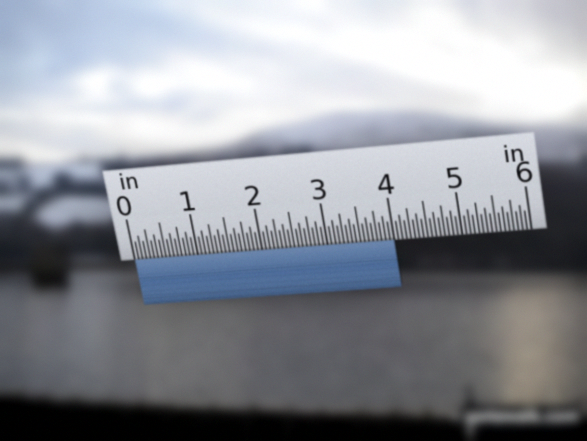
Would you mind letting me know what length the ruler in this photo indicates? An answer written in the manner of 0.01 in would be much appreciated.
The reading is 4 in
